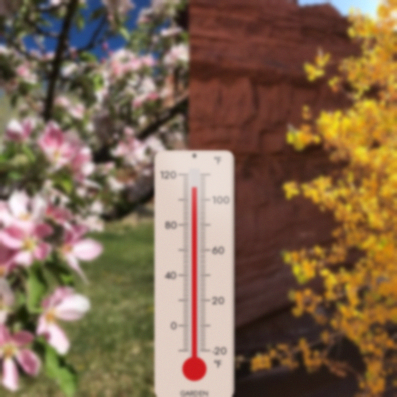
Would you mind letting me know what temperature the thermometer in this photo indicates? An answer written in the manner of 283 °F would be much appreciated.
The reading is 110 °F
